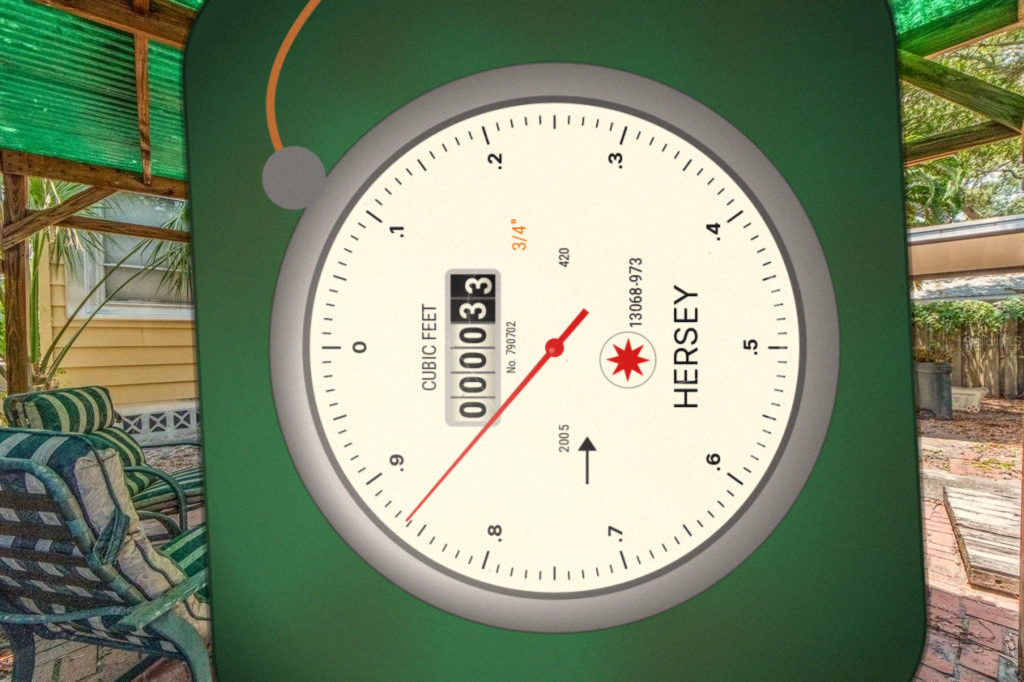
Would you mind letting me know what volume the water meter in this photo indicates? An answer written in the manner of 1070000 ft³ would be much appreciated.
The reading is 32.86 ft³
